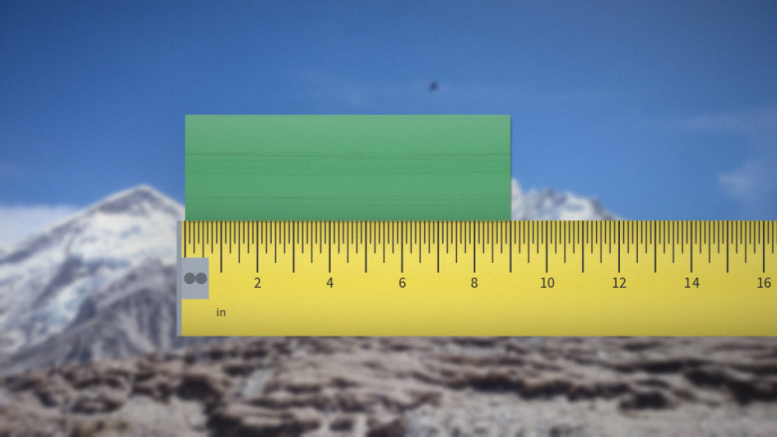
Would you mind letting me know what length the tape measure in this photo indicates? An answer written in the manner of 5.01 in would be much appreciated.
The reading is 9 in
